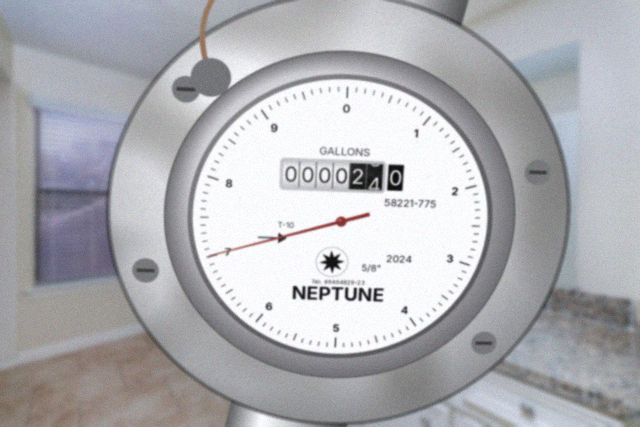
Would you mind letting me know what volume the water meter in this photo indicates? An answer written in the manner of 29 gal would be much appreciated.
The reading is 237.0 gal
